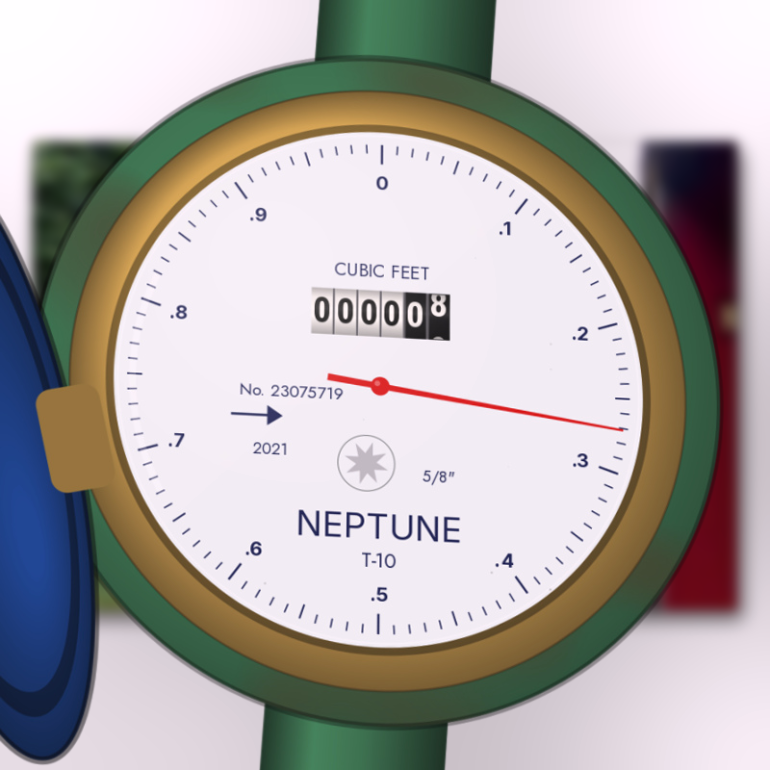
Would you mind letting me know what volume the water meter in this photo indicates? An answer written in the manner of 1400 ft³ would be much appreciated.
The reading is 8.27 ft³
